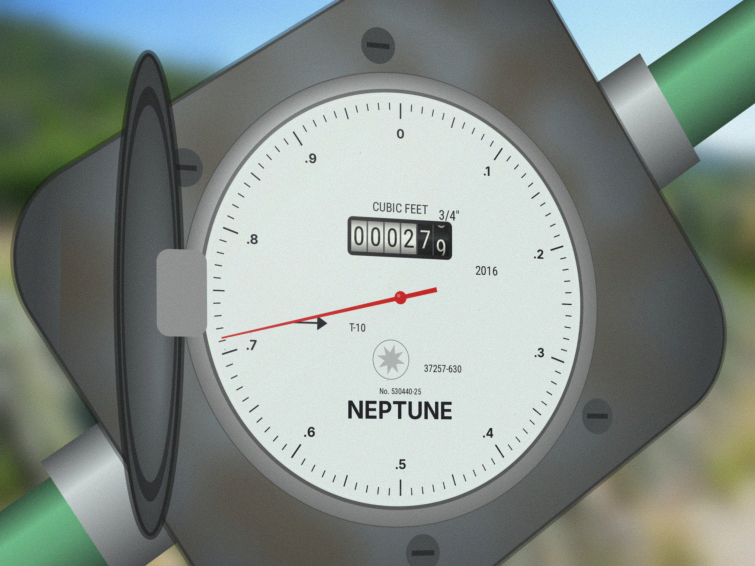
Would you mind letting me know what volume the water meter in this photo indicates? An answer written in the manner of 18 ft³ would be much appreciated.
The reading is 278.71 ft³
